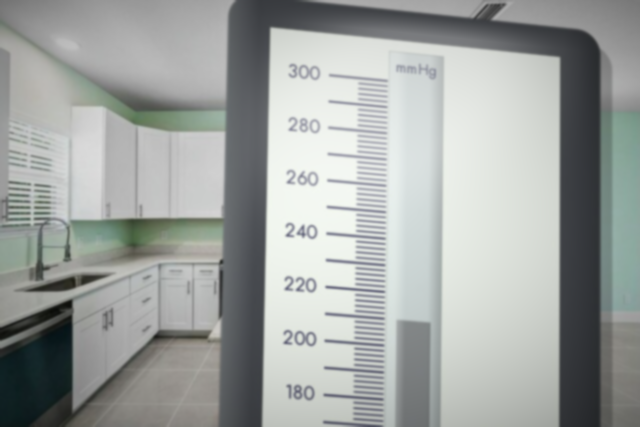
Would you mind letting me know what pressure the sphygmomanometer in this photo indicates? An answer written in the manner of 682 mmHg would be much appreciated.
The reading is 210 mmHg
